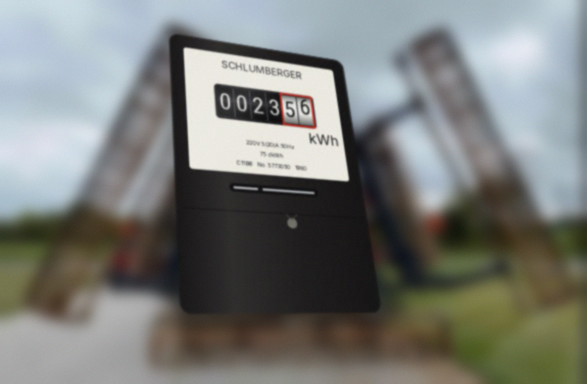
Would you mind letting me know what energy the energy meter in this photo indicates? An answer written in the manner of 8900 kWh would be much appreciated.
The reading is 23.56 kWh
